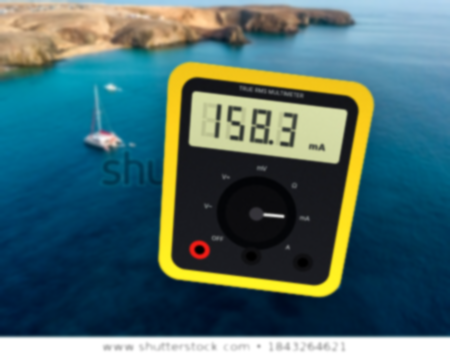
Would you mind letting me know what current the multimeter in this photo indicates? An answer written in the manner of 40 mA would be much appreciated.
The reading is 158.3 mA
